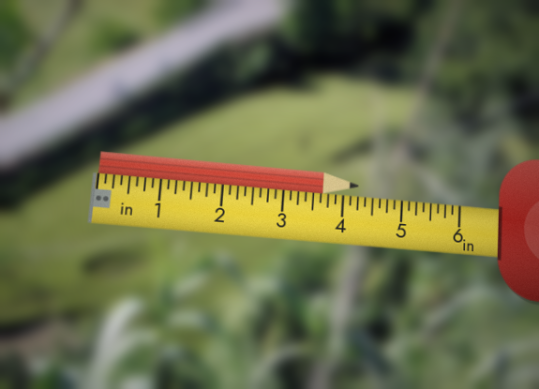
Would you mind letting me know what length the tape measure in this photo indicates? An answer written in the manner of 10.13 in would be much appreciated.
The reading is 4.25 in
